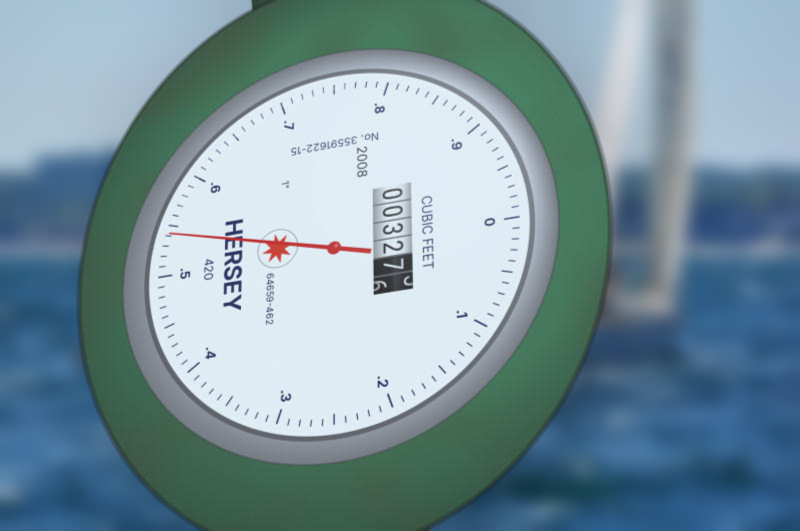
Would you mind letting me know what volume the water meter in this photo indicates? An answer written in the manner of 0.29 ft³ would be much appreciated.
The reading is 3275.54 ft³
